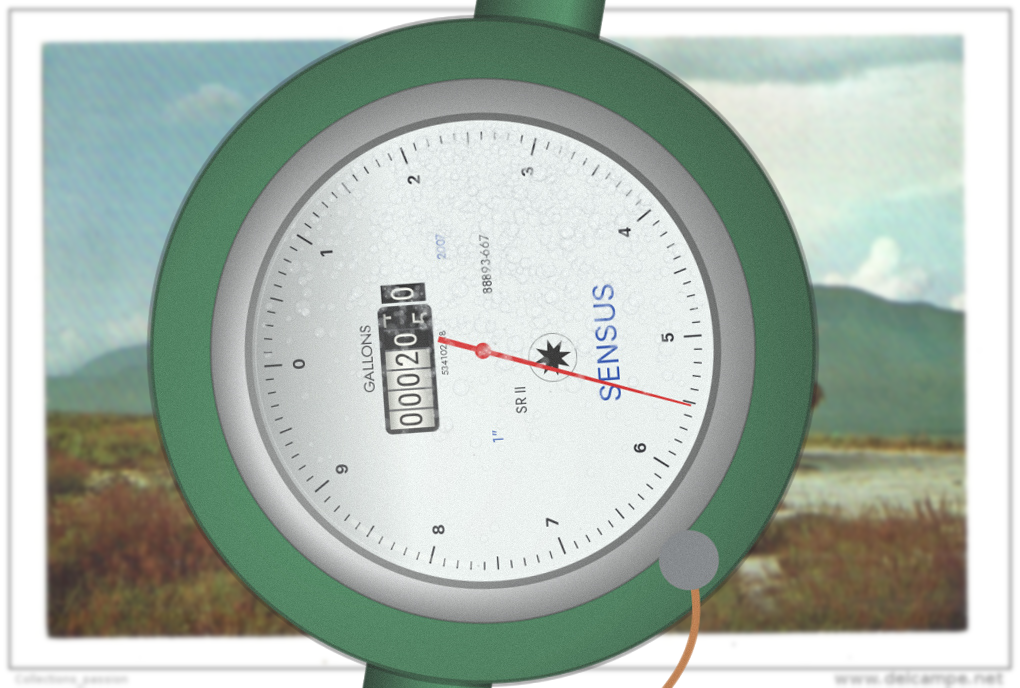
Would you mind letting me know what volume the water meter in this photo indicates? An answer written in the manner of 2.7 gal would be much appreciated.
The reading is 2045.5 gal
